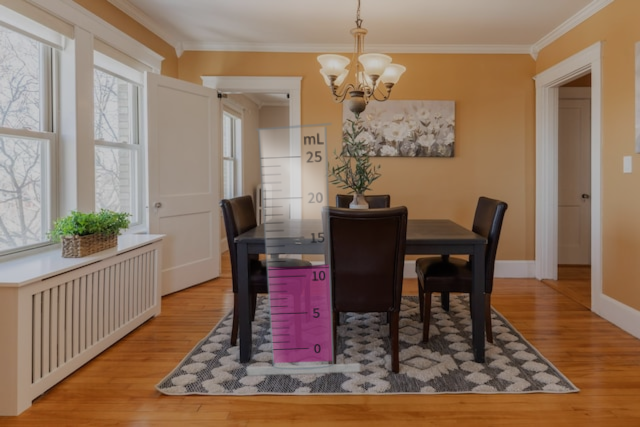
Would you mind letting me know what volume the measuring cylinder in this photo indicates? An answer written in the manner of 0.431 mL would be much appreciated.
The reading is 11 mL
